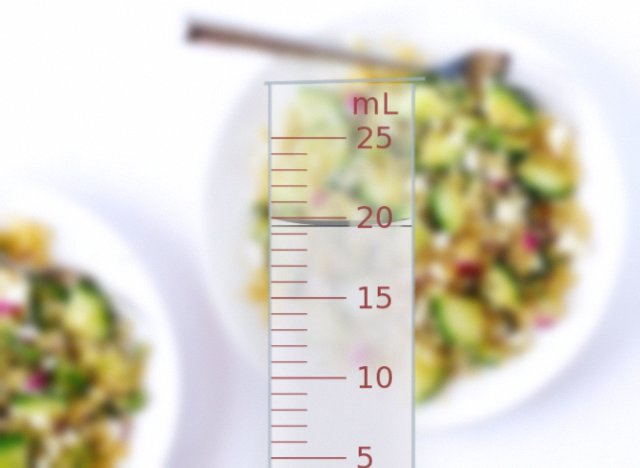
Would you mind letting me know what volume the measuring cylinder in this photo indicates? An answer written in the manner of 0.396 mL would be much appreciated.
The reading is 19.5 mL
